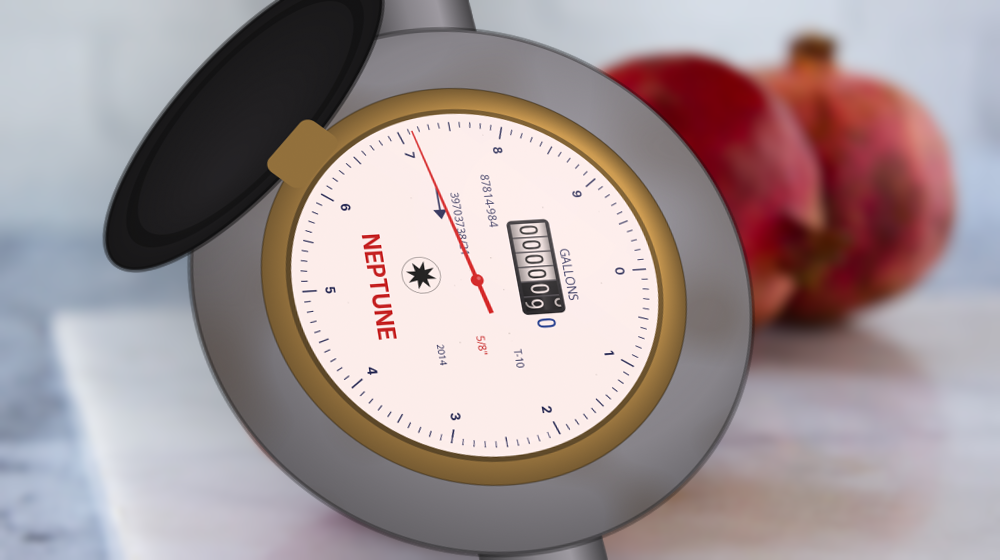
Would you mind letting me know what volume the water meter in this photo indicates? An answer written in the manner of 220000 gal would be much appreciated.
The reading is 87.1 gal
